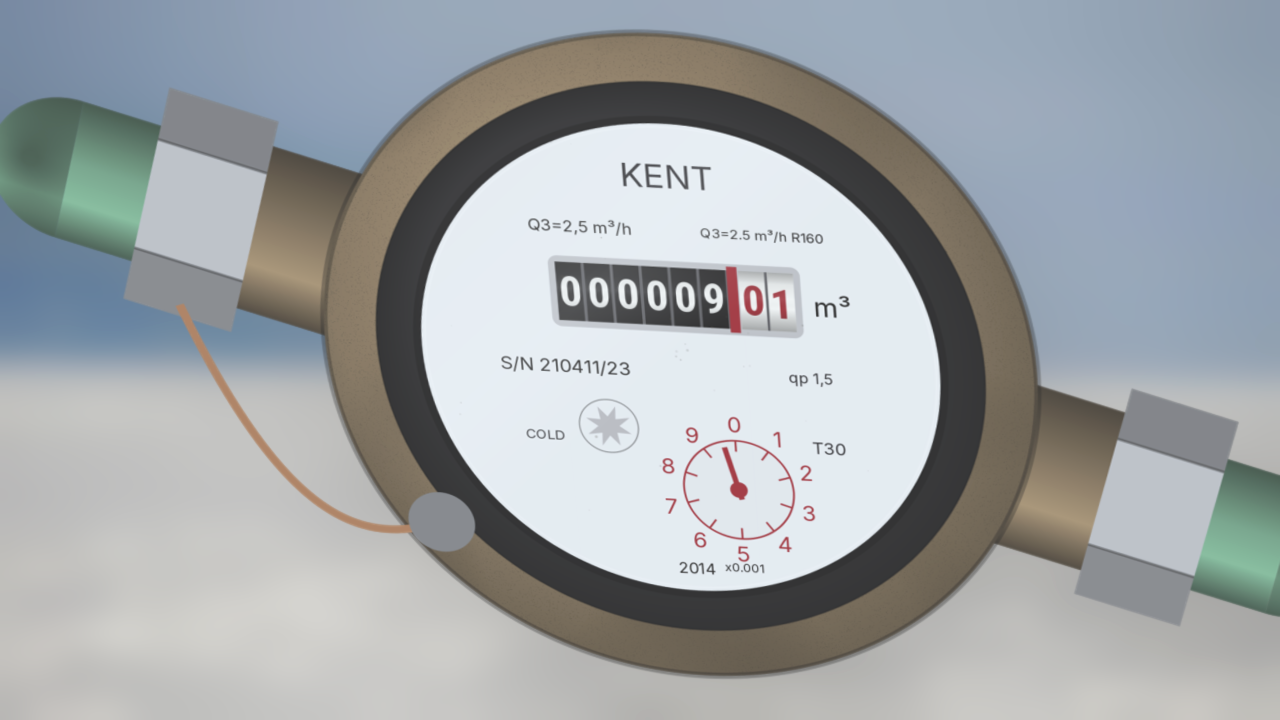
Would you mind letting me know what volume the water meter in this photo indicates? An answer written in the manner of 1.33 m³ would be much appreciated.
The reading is 9.009 m³
